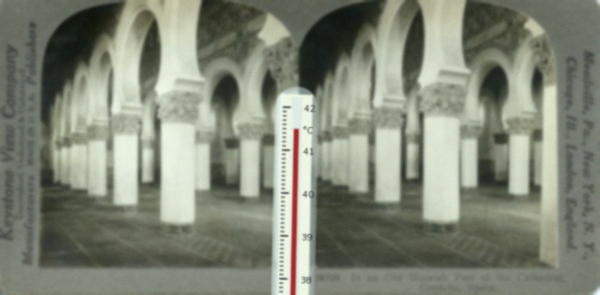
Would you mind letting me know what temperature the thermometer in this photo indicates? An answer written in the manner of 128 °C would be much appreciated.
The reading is 41.5 °C
